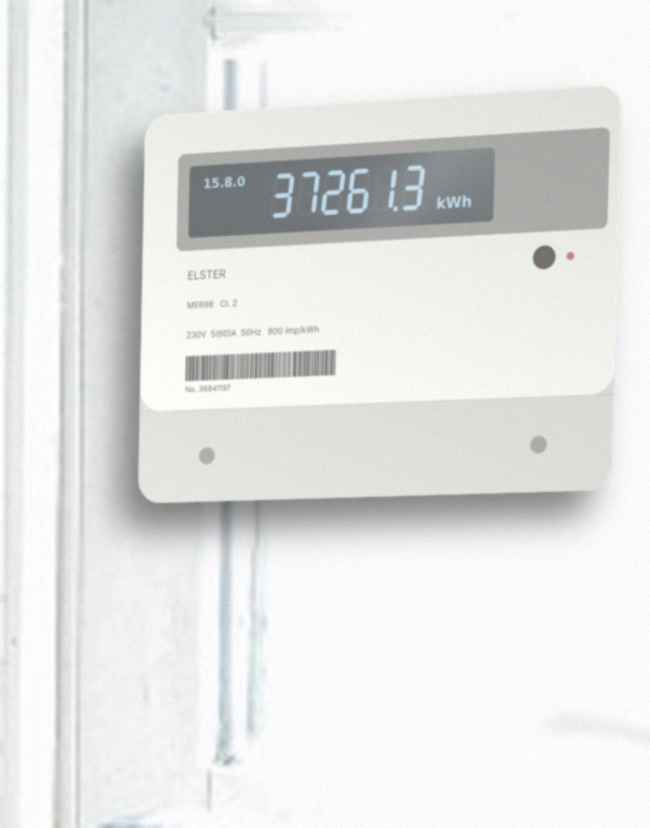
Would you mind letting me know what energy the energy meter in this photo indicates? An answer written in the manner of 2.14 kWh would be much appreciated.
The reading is 37261.3 kWh
